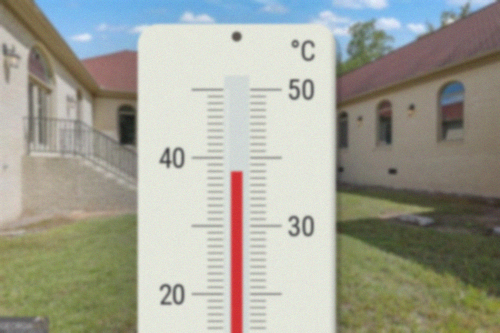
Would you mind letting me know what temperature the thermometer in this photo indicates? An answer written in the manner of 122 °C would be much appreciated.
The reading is 38 °C
